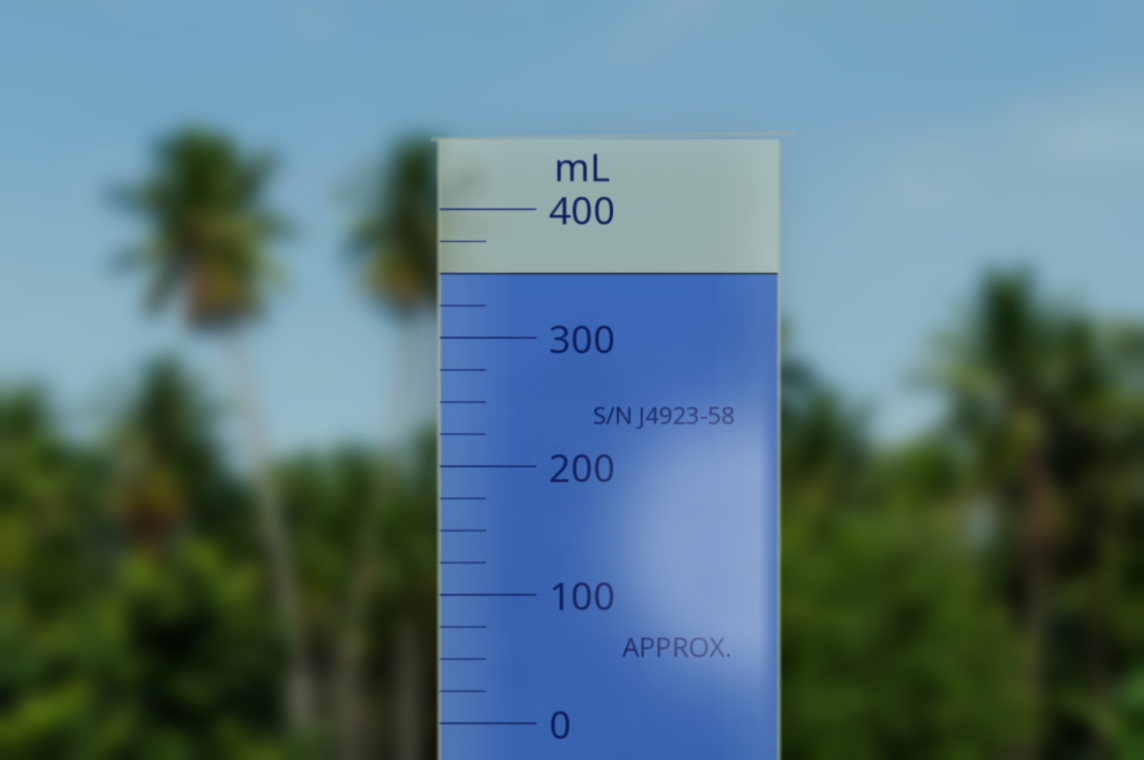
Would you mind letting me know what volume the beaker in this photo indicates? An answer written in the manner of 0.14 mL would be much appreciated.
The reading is 350 mL
